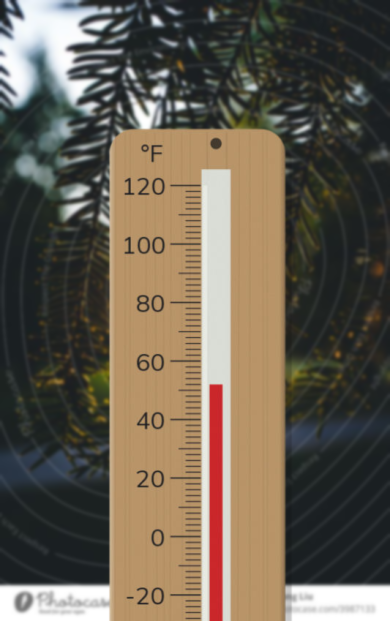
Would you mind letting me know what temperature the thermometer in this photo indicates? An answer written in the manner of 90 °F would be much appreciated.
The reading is 52 °F
